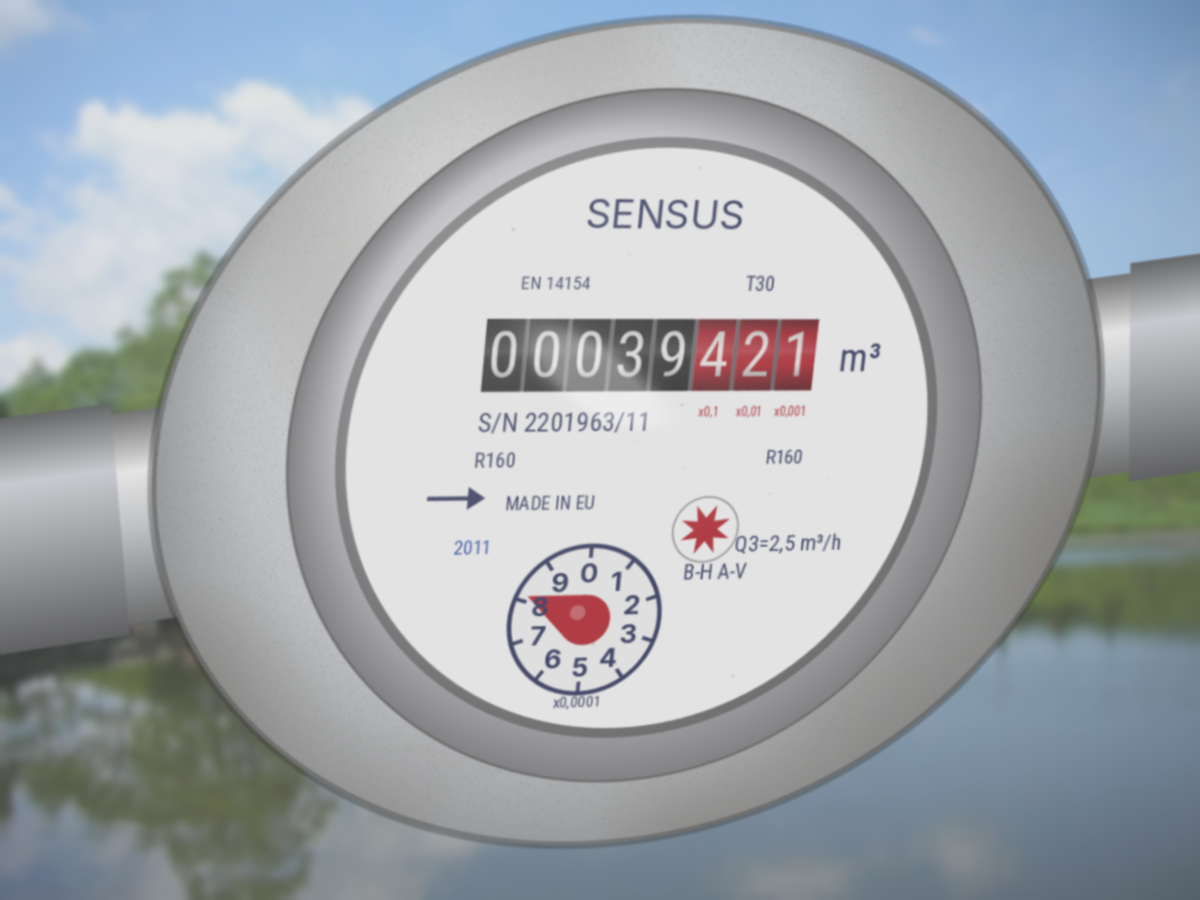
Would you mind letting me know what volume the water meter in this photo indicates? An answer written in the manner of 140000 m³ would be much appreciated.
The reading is 39.4218 m³
